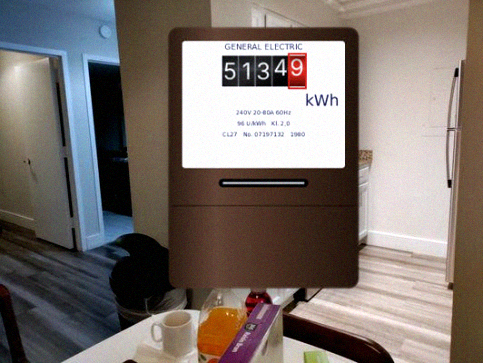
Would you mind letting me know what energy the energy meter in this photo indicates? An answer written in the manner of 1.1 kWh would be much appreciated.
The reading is 5134.9 kWh
